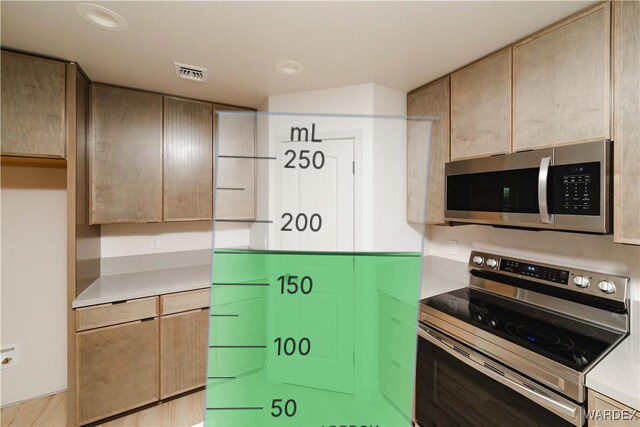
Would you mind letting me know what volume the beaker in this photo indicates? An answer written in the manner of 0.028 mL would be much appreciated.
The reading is 175 mL
